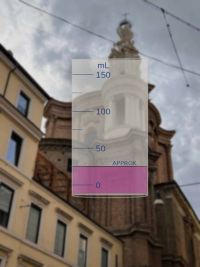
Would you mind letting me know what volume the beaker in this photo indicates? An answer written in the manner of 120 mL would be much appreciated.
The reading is 25 mL
